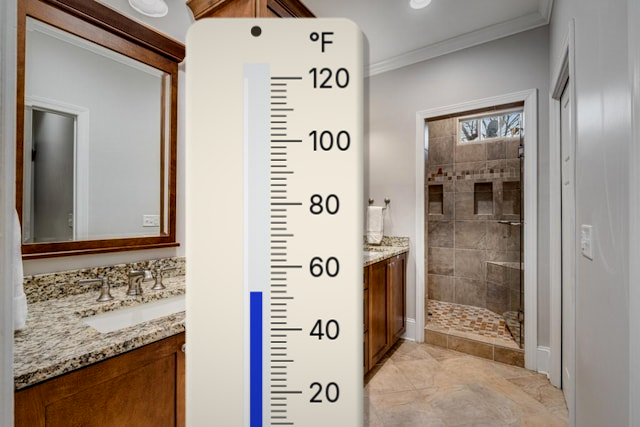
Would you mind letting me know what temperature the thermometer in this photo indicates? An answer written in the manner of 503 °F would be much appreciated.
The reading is 52 °F
